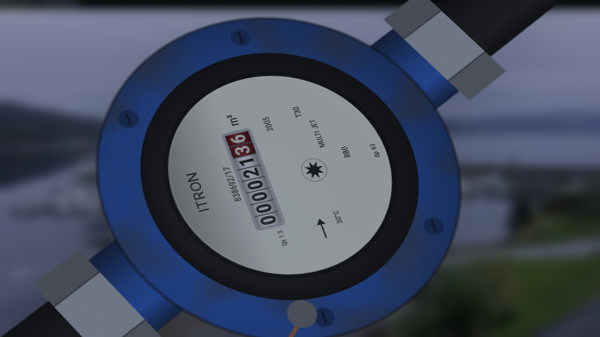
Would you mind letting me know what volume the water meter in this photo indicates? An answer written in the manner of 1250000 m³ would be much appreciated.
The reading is 21.36 m³
